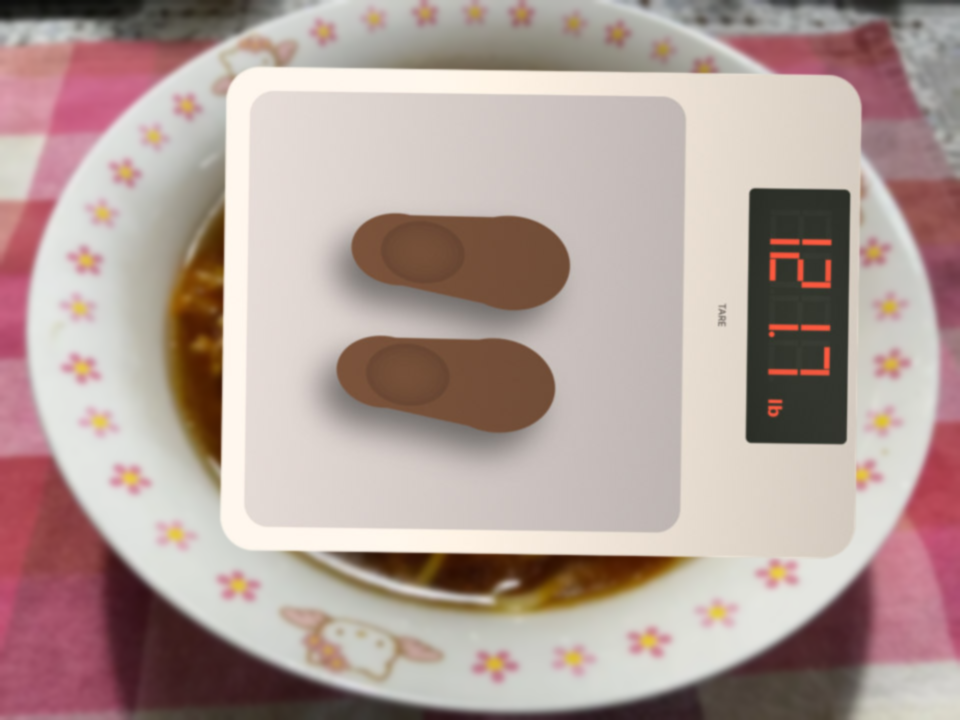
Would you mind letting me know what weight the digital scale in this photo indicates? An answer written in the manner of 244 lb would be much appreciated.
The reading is 121.7 lb
